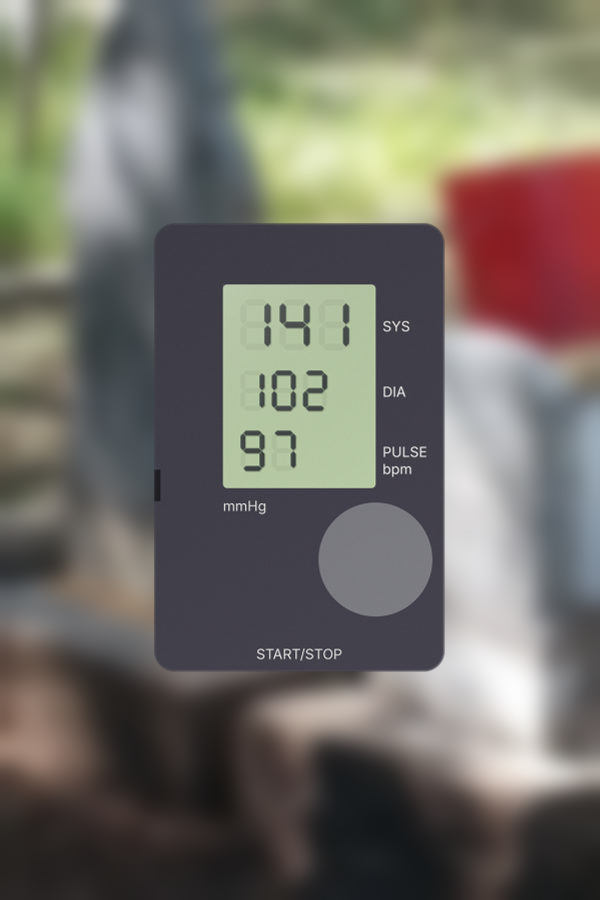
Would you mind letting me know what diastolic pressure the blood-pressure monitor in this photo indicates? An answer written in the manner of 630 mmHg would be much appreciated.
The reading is 102 mmHg
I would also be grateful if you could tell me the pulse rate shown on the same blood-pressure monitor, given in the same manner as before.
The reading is 97 bpm
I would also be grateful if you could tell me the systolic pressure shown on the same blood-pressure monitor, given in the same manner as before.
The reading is 141 mmHg
